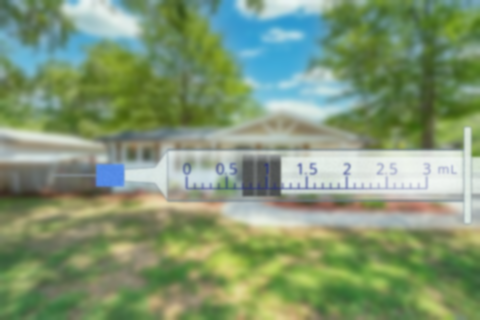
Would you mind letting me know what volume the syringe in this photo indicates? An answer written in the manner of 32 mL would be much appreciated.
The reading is 0.7 mL
